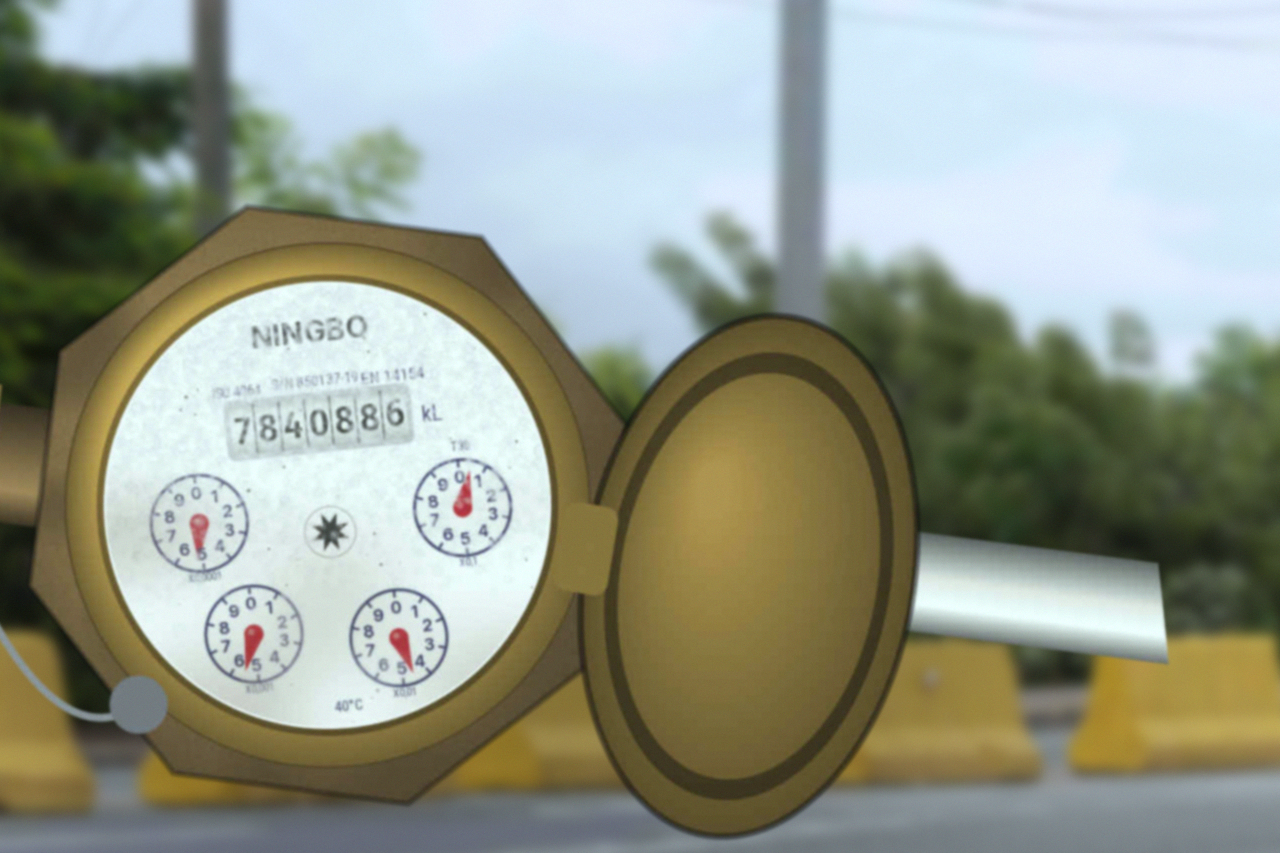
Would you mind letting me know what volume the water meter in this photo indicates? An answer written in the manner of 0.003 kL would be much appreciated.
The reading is 7840886.0455 kL
